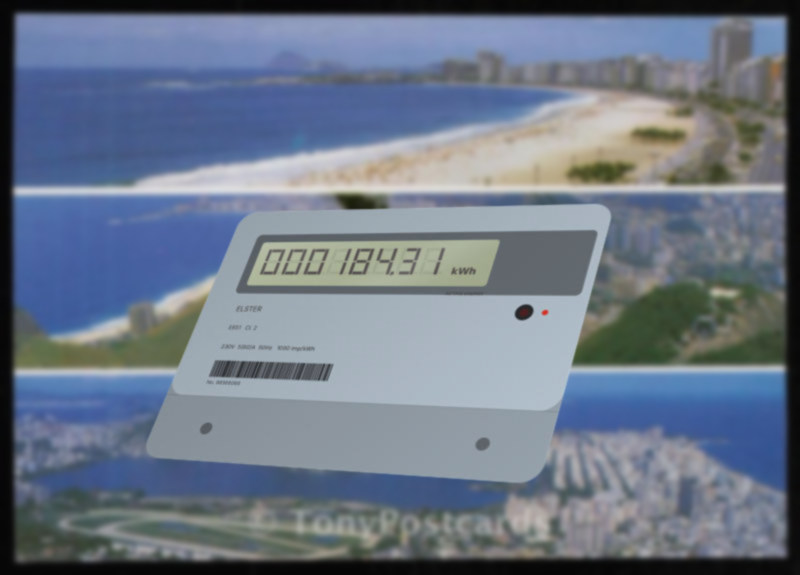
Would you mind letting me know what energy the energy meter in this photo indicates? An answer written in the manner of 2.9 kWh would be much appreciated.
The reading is 184.31 kWh
